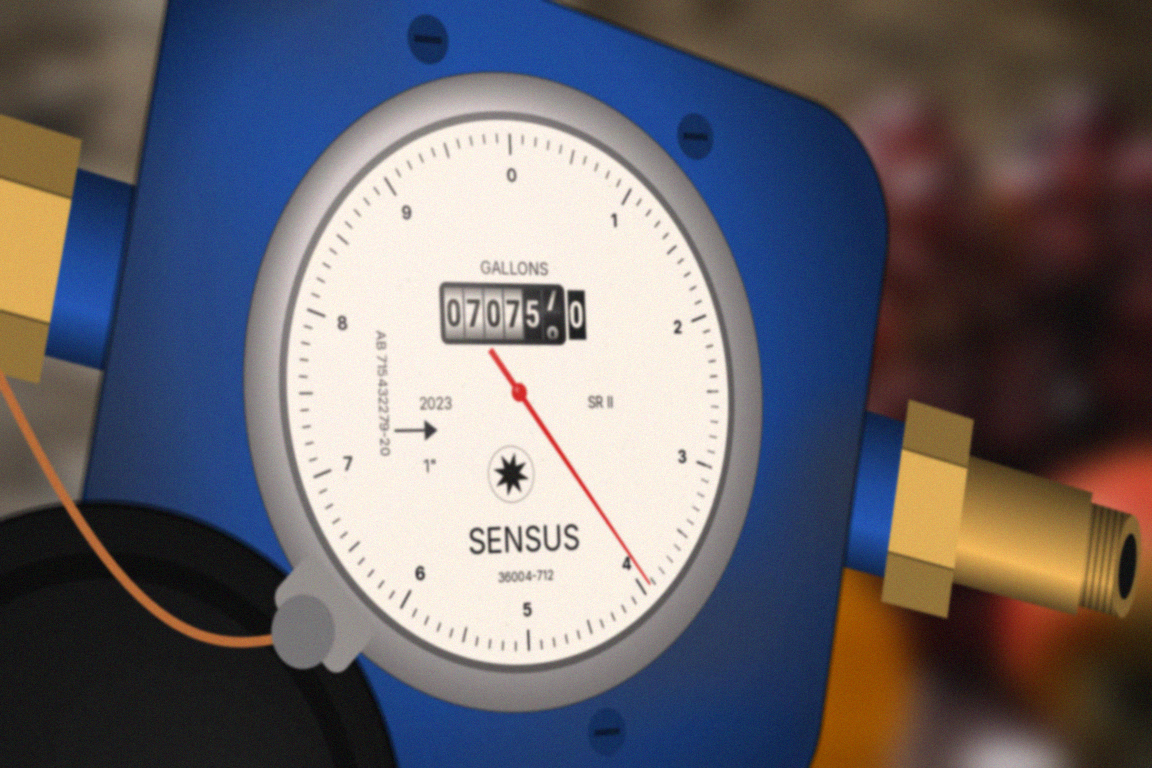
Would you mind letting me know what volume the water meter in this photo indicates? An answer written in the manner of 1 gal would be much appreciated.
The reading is 707573.9 gal
